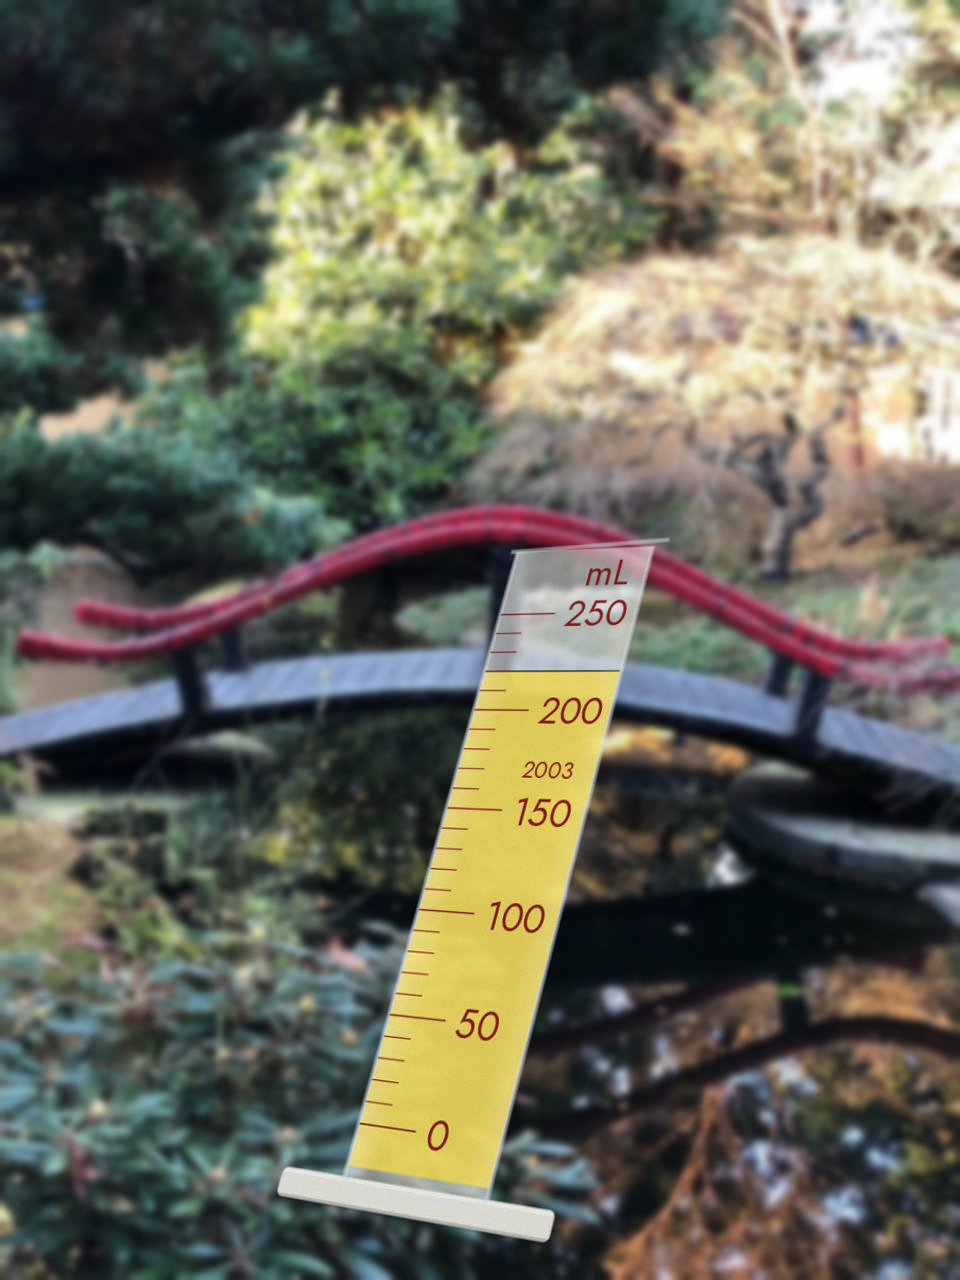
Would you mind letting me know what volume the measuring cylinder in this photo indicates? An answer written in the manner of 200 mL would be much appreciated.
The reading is 220 mL
